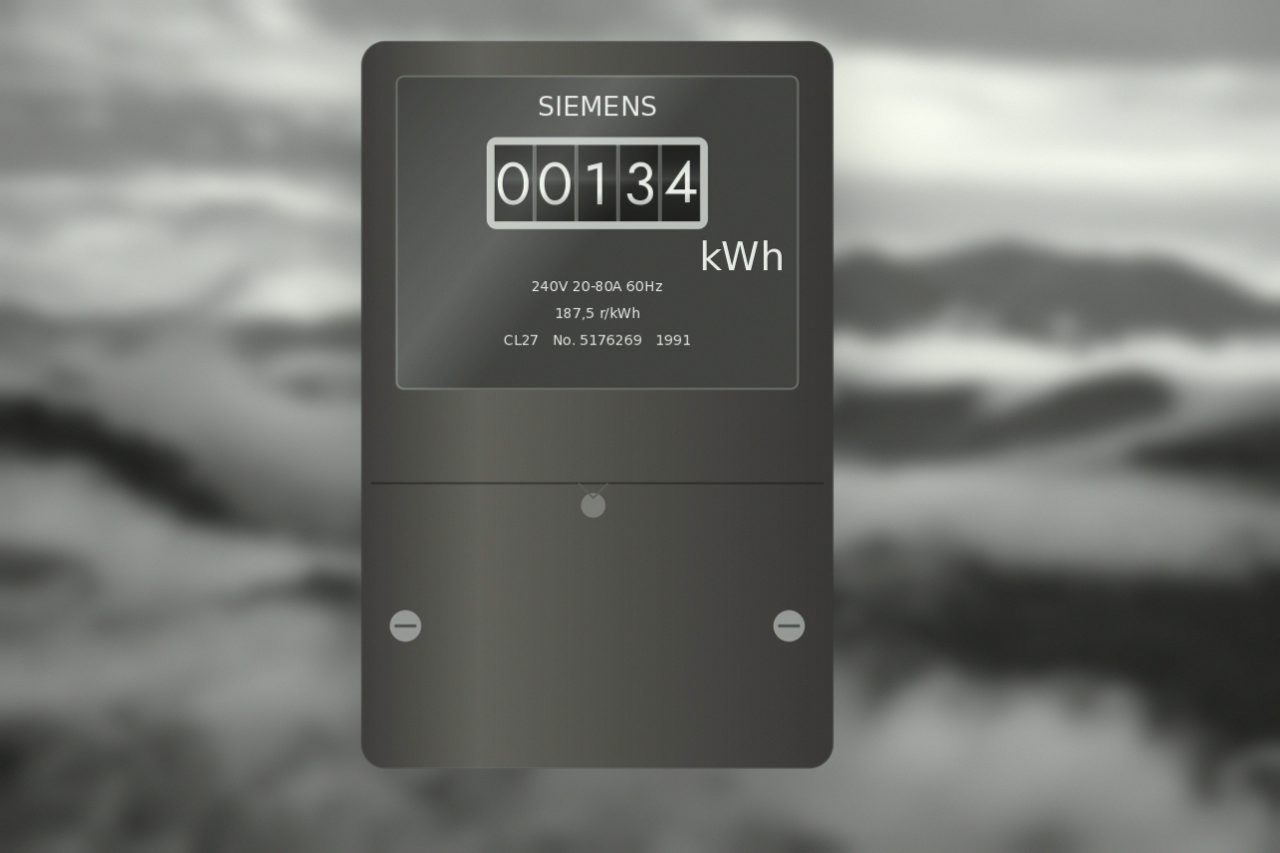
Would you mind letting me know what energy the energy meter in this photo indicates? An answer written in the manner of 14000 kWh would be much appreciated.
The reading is 134 kWh
